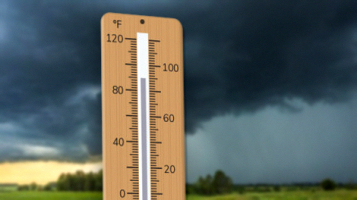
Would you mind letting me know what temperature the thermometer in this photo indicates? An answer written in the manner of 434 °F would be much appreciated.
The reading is 90 °F
